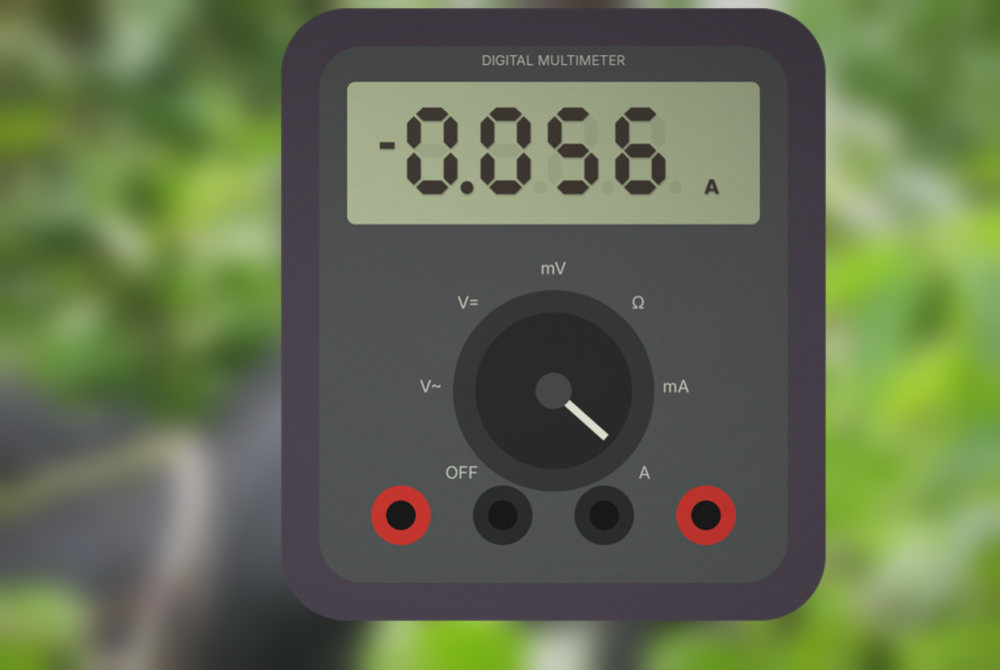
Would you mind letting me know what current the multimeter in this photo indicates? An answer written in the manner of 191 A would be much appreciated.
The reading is -0.056 A
